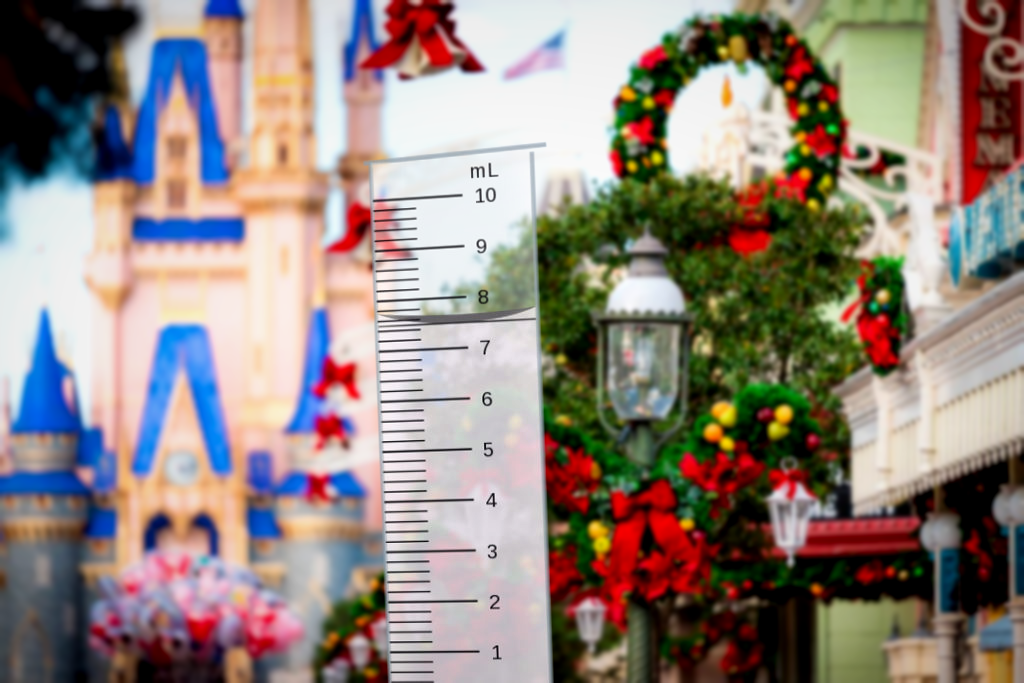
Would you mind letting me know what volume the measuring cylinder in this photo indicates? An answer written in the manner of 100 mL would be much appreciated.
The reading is 7.5 mL
